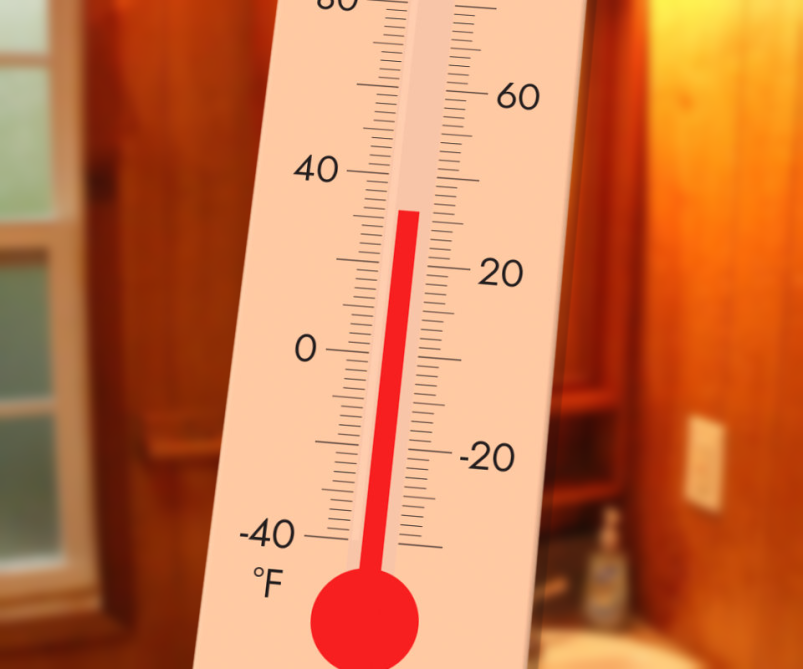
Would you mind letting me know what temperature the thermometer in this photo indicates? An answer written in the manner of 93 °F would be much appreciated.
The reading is 32 °F
